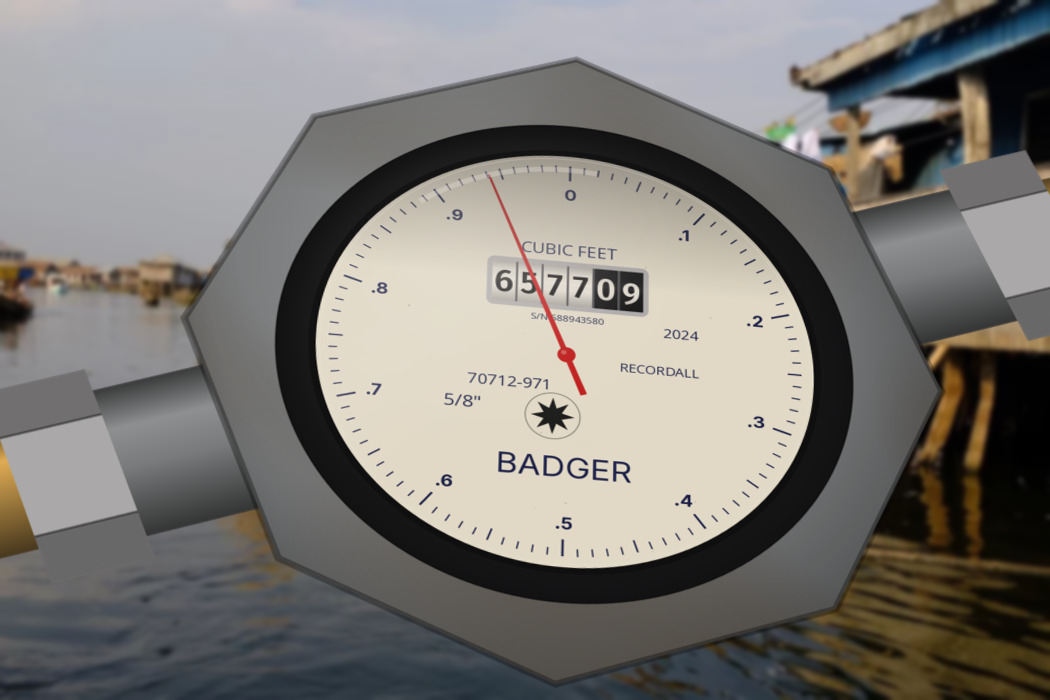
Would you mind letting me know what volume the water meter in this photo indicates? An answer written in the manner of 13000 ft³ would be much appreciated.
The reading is 657708.94 ft³
